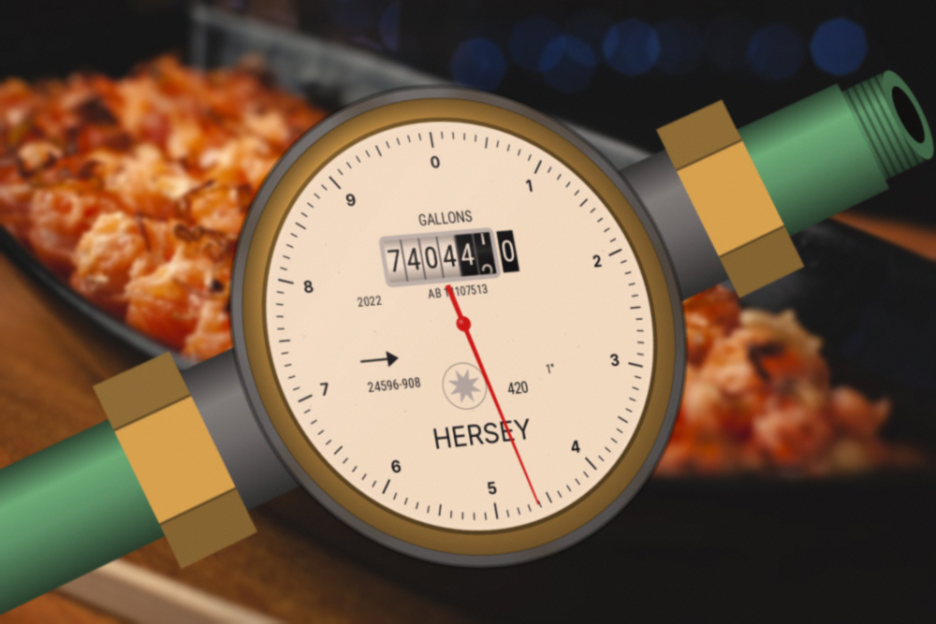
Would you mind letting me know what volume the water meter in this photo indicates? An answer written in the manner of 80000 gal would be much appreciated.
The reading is 7404414.6 gal
